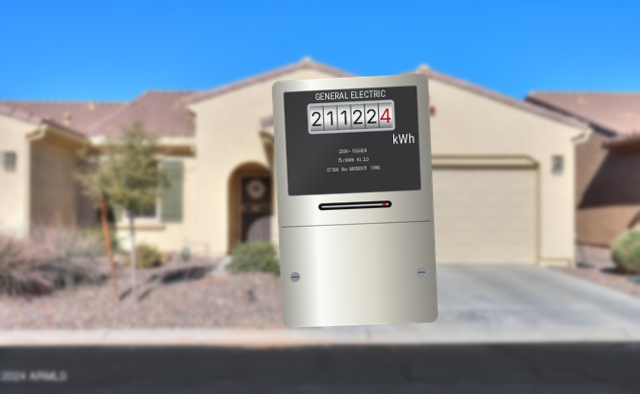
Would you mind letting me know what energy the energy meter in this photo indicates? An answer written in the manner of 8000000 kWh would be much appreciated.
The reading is 21122.4 kWh
